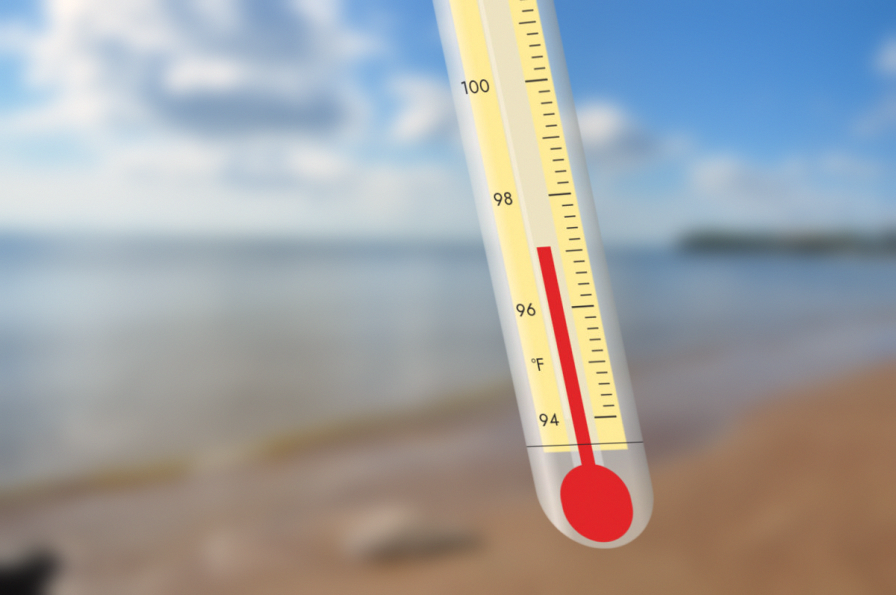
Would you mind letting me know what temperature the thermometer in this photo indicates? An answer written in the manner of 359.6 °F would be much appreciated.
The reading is 97.1 °F
